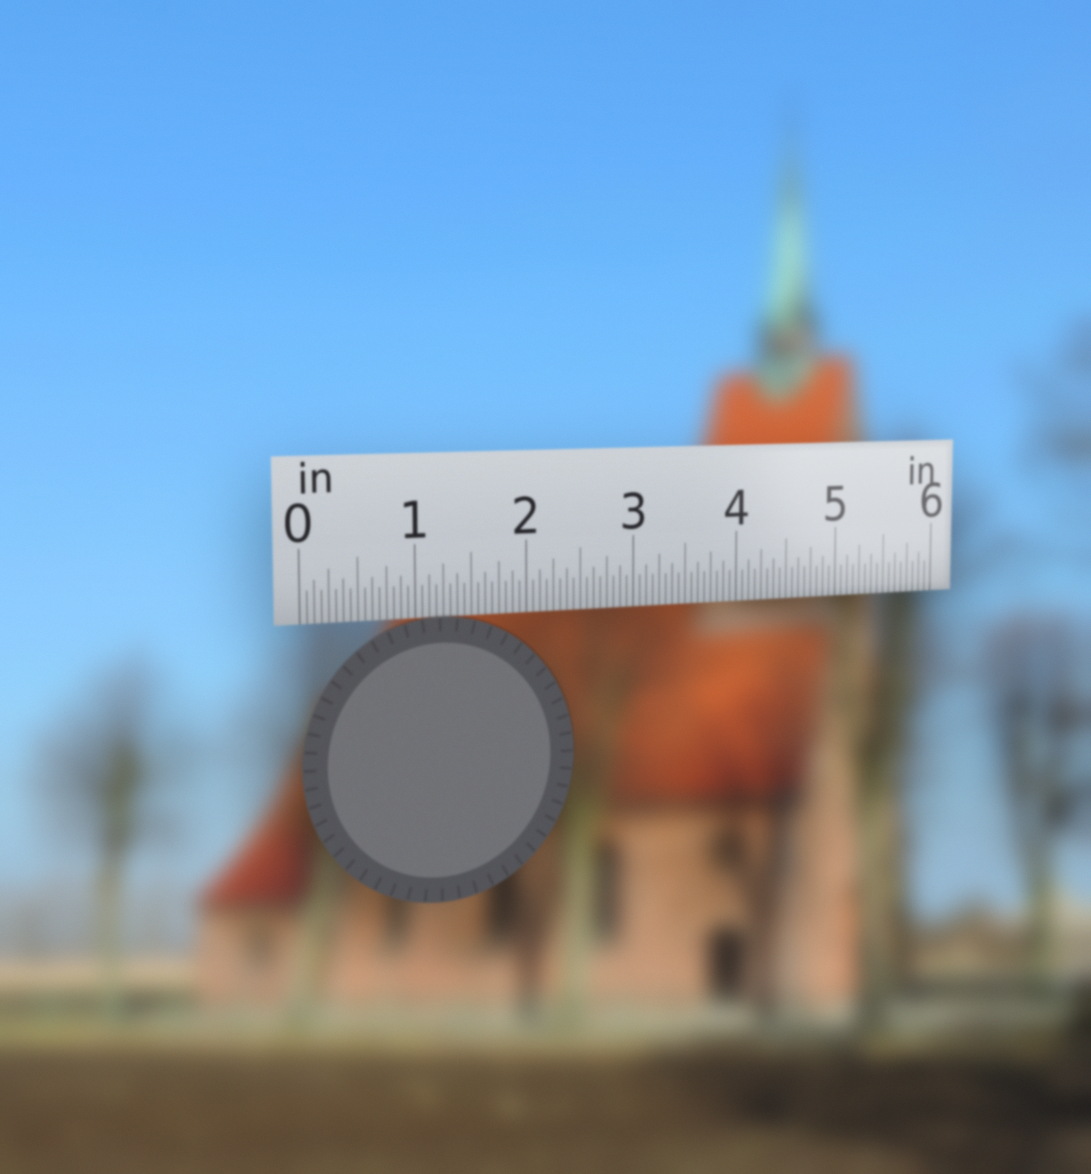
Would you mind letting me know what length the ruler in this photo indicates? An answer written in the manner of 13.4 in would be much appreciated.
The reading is 2.4375 in
